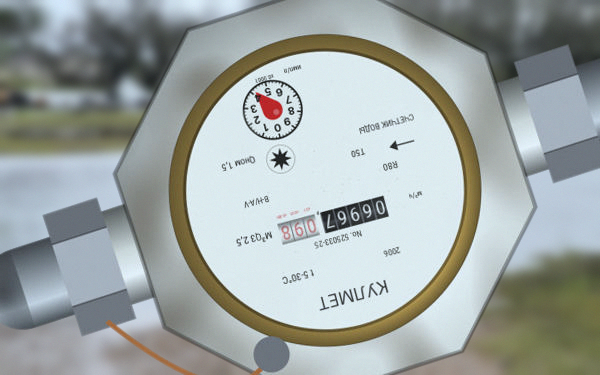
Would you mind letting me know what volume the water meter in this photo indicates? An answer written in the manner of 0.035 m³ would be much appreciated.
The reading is 6967.0984 m³
